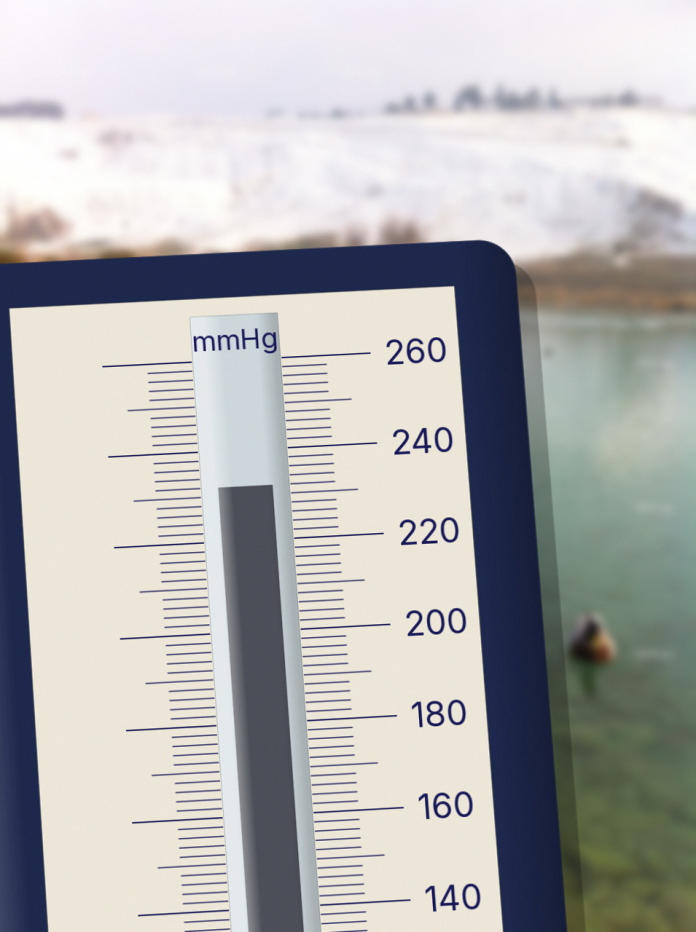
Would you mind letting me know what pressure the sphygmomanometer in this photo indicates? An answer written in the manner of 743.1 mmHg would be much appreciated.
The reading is 232 mmHg
